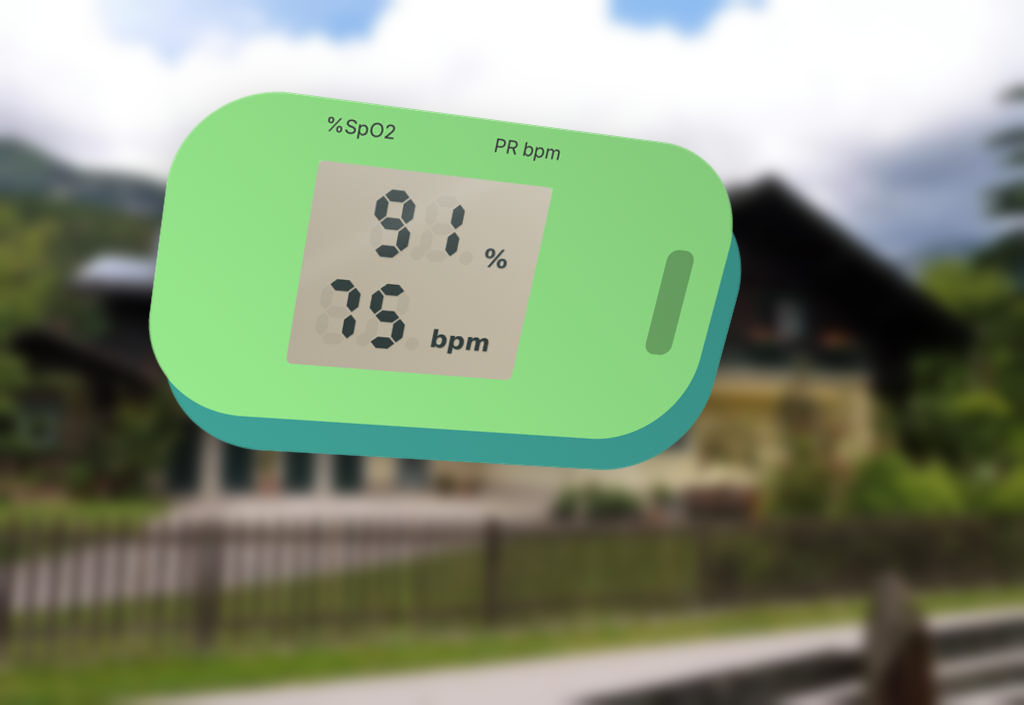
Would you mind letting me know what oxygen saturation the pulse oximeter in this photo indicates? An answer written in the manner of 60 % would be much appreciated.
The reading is 91 %
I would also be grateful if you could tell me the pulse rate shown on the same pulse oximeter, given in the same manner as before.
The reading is 75 bpm
